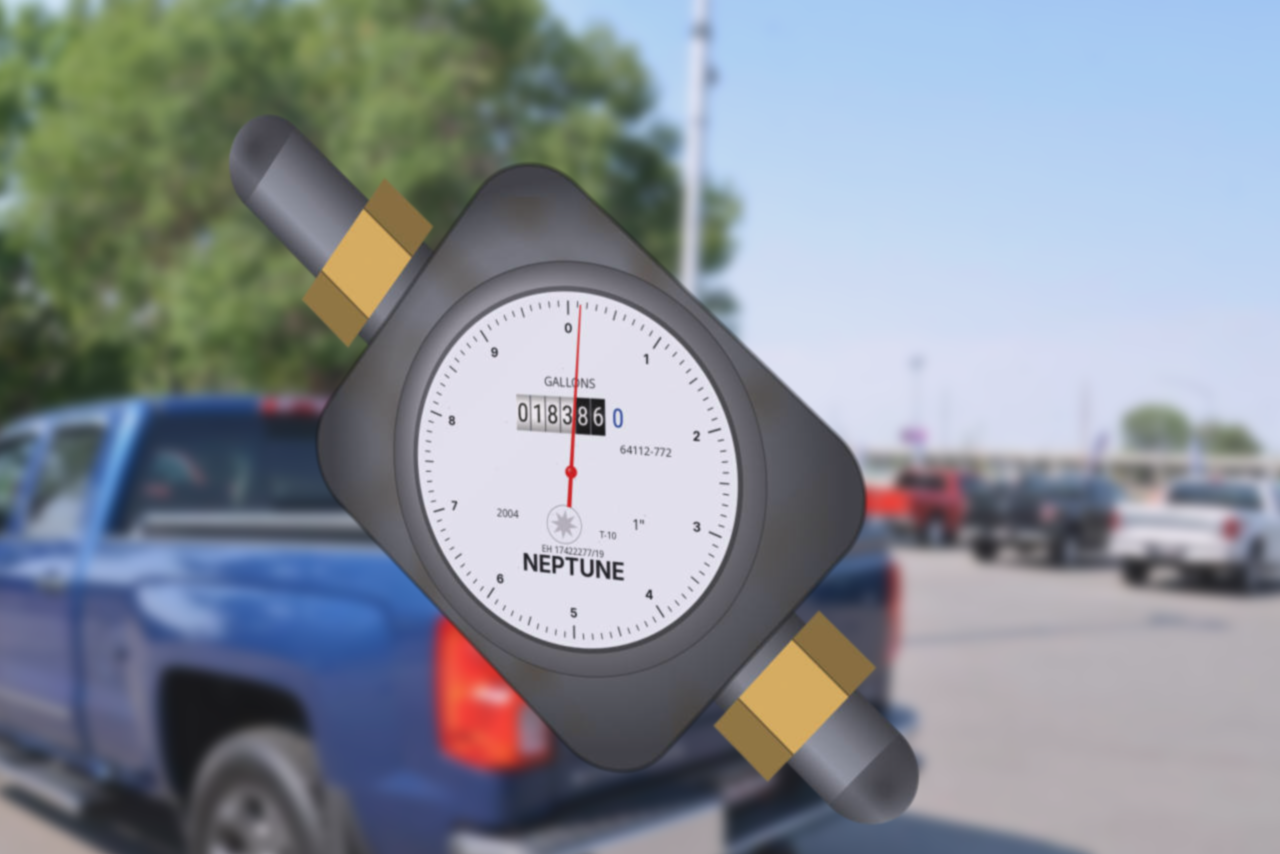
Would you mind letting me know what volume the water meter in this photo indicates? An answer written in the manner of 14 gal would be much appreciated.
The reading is 183860.1 gal
